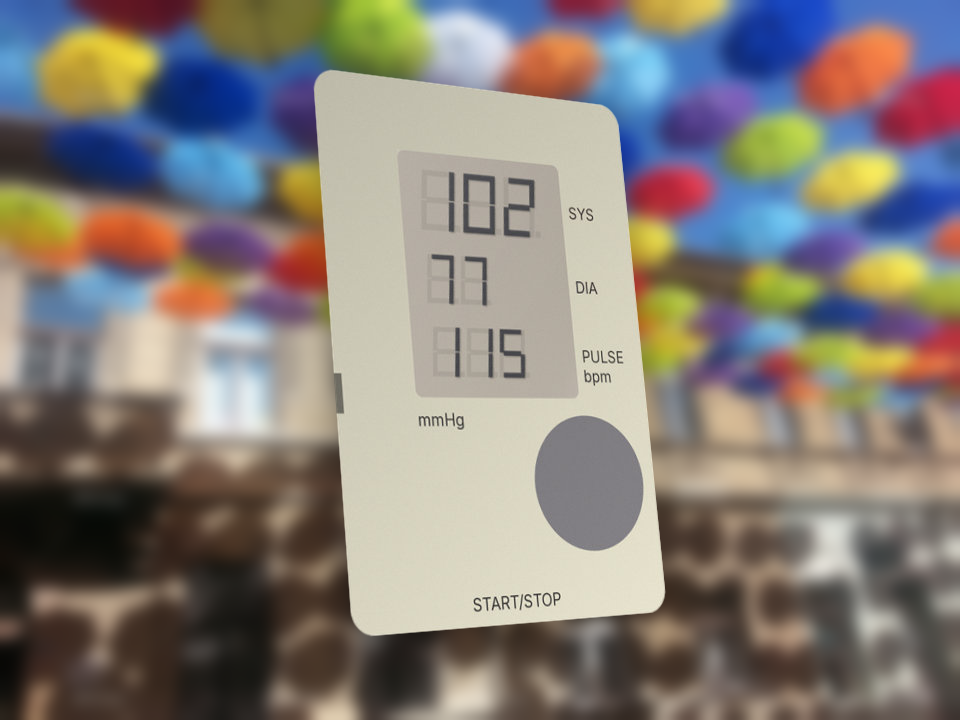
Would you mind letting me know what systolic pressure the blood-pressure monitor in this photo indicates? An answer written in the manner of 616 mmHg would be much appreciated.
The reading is 102 mmHg
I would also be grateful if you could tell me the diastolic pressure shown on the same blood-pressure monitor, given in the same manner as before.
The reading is 77 mmHg
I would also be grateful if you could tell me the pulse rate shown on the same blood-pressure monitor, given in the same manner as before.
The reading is 115 bpm
